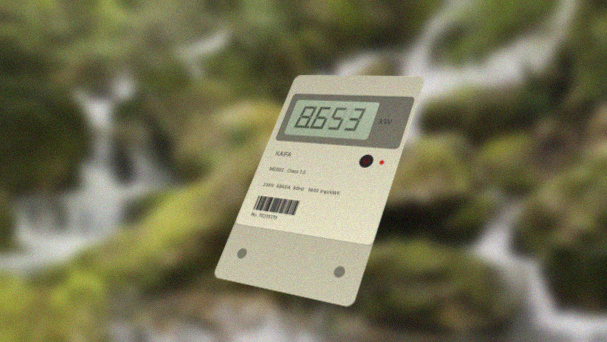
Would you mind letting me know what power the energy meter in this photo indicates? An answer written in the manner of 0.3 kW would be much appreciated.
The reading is 8.653 kW
